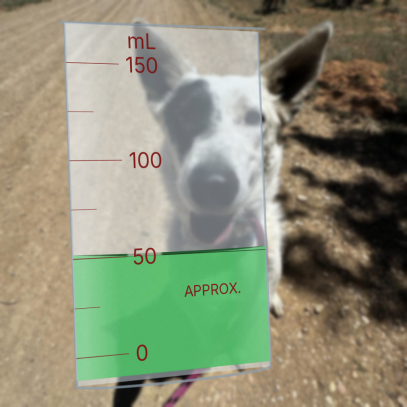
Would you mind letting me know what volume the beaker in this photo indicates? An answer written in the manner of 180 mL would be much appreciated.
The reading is 50 mL
